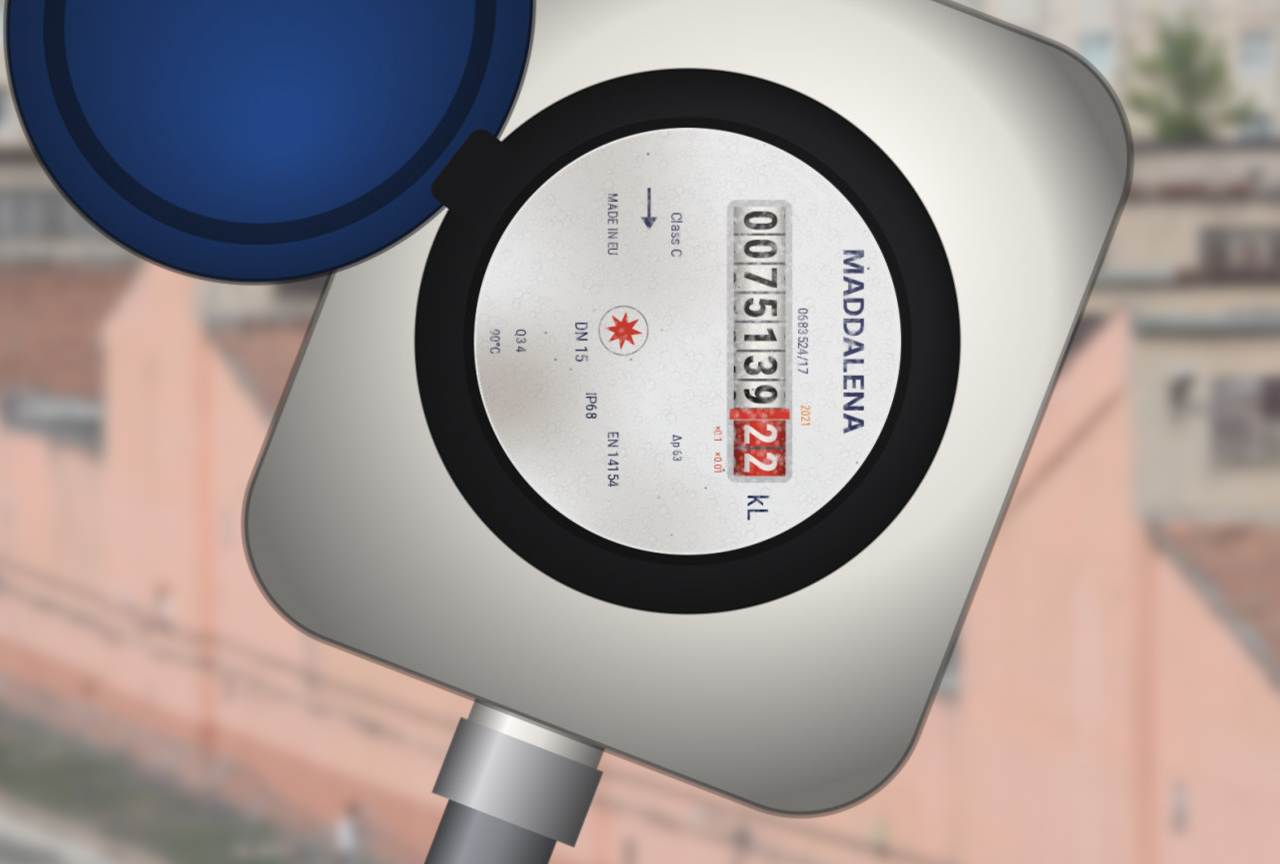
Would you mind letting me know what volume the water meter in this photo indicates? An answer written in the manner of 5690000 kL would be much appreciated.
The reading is 75139.22 kL
